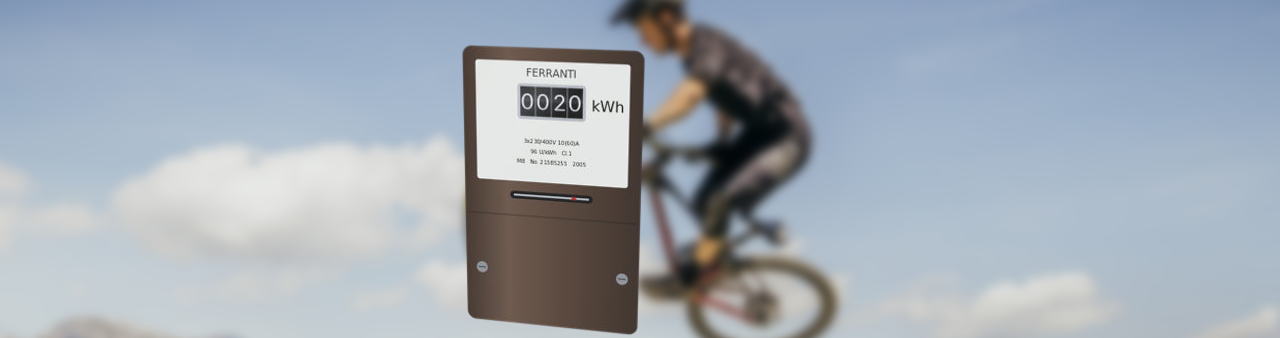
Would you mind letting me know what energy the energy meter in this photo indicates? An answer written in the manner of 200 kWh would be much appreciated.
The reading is 20 kWh
